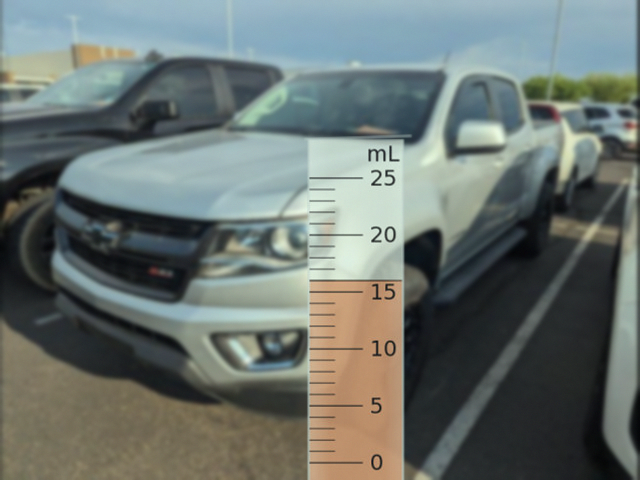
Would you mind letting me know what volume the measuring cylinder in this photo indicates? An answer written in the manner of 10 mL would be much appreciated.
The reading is 16 mL
